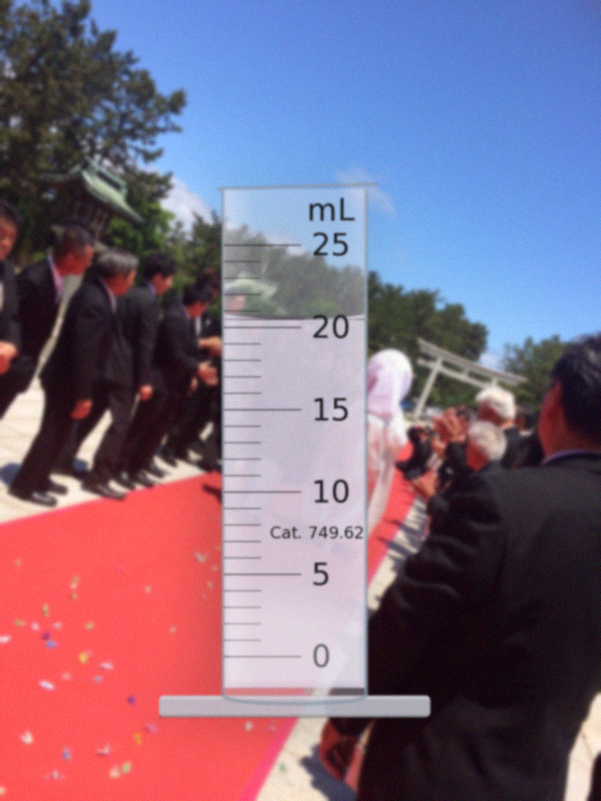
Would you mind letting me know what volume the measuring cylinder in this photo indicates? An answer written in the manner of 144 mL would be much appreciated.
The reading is 20.5 mL
